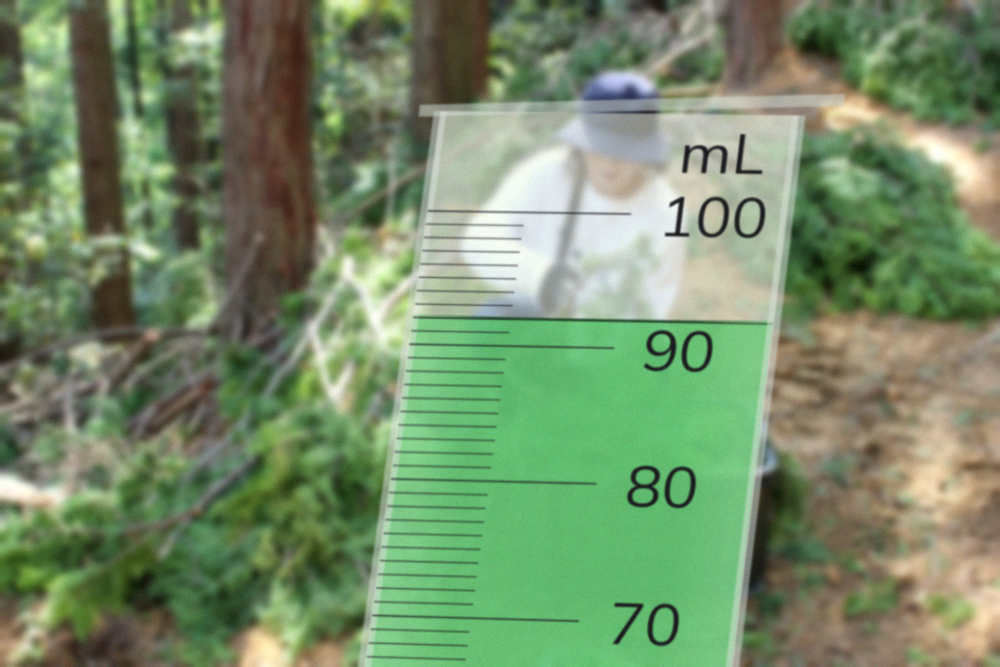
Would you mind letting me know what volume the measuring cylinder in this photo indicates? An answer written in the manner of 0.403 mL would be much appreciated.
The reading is 92 mL
